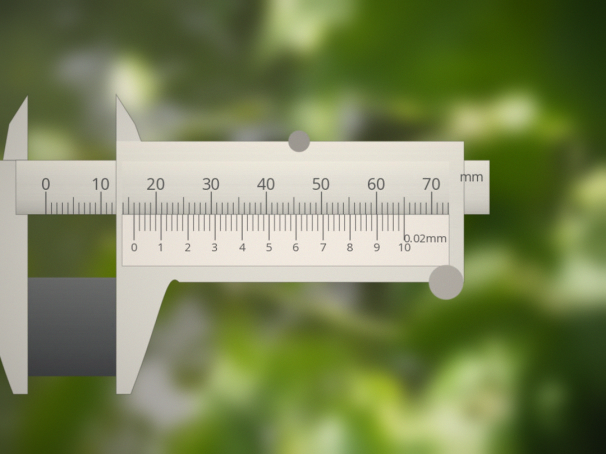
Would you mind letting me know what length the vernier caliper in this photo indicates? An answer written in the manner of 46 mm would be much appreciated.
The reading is 16.0 mm
